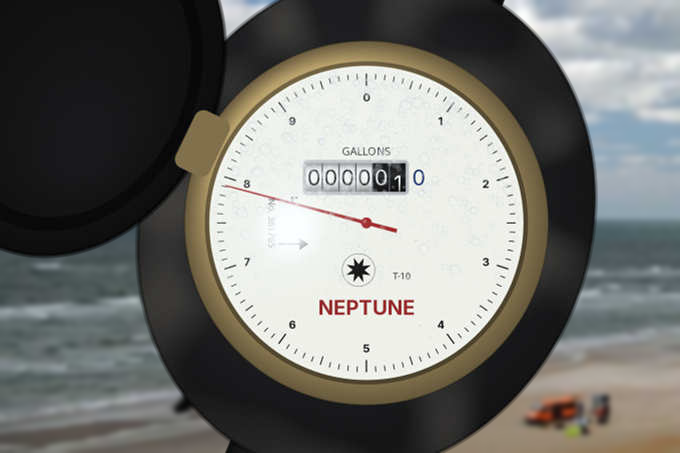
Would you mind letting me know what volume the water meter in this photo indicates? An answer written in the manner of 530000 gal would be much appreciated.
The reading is 7.9 gal
